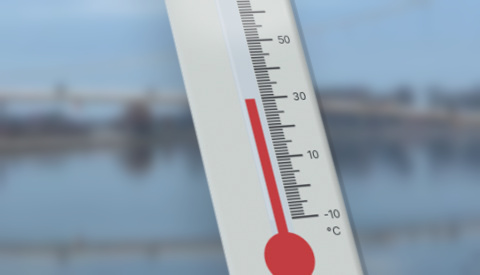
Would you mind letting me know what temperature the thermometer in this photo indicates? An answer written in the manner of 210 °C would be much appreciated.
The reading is 30 °C
